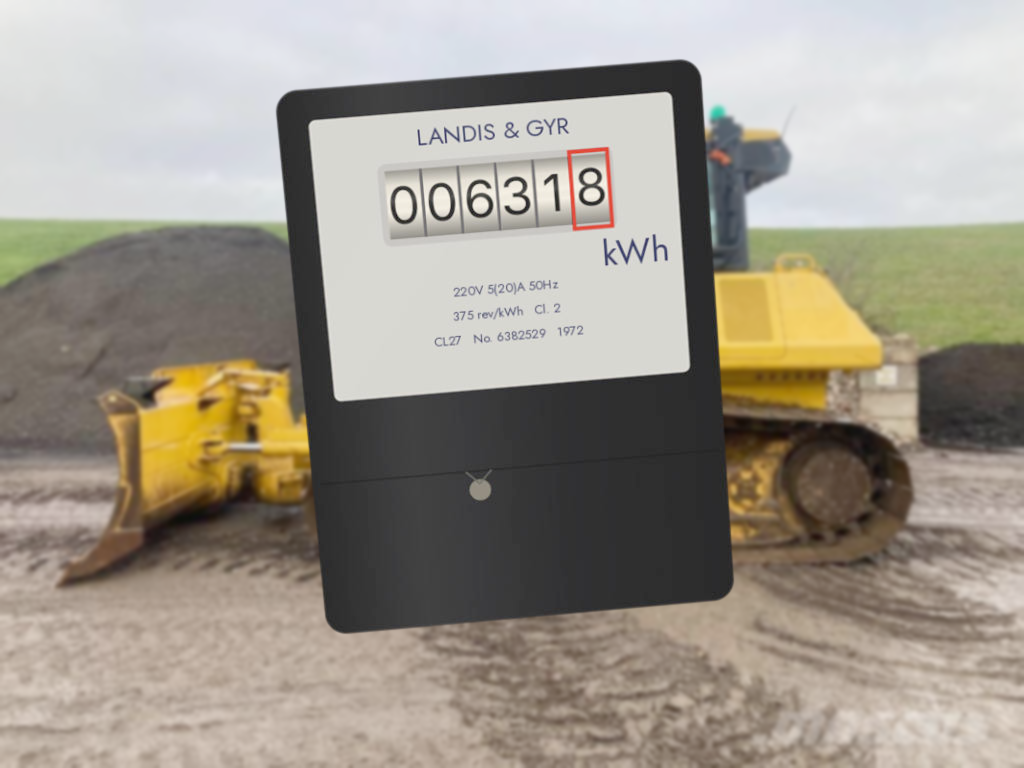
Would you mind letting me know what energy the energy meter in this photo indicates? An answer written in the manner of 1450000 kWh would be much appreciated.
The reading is 631.8 kWh
